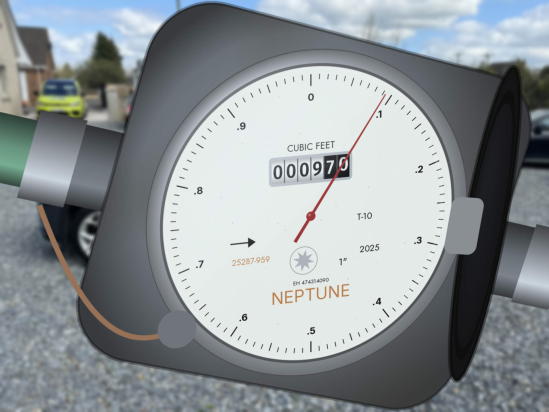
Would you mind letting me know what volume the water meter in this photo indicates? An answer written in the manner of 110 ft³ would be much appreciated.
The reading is 970.09 ft³
